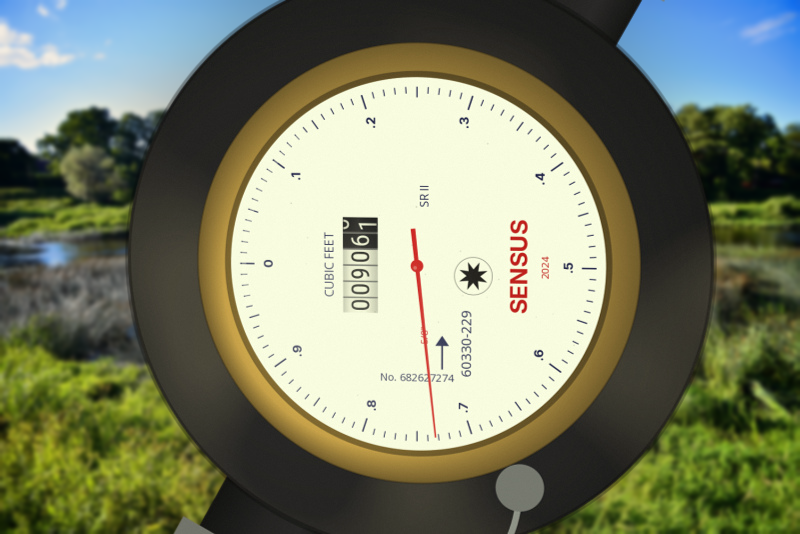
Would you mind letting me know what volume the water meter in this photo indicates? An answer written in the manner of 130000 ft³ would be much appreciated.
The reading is 9060.73 ft³
